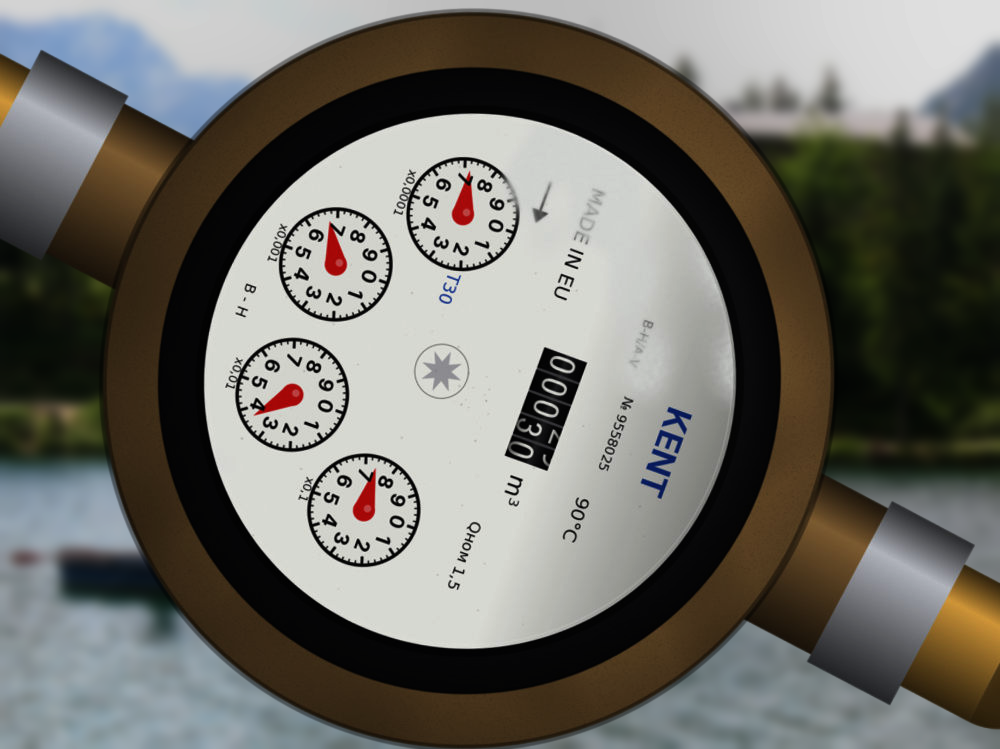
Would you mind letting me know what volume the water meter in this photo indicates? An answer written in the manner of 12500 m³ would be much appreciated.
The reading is 29.7367 m³
